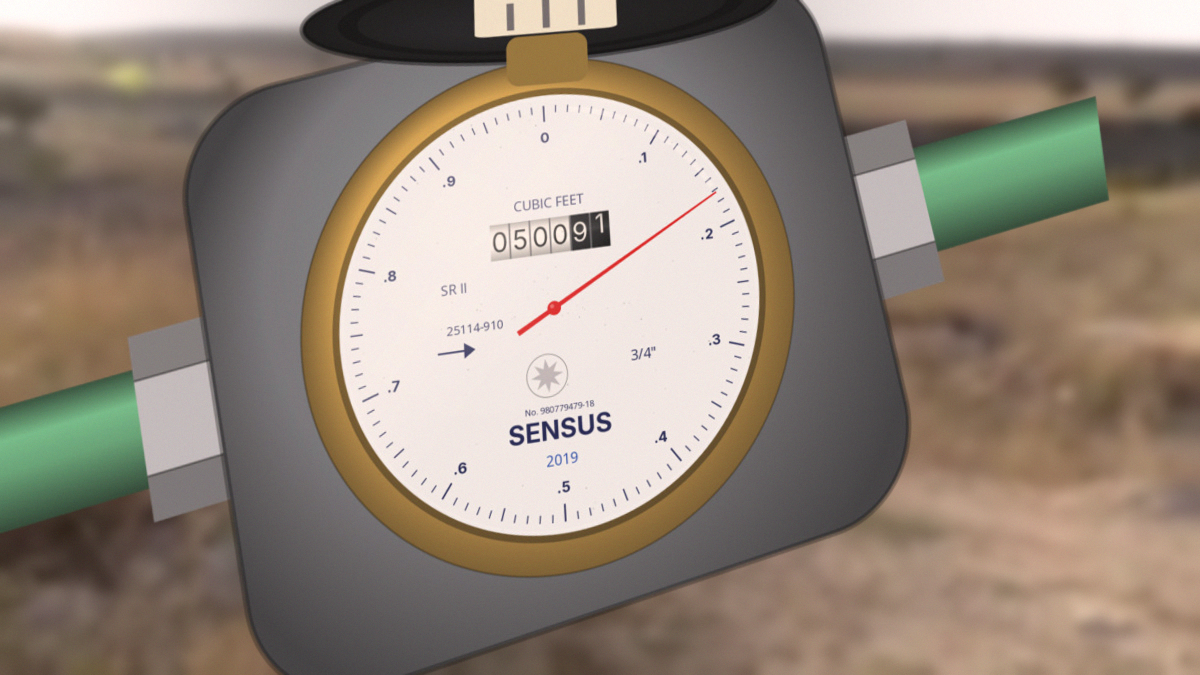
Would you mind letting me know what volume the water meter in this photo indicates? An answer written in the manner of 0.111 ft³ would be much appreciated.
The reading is 50091.17 ft³
